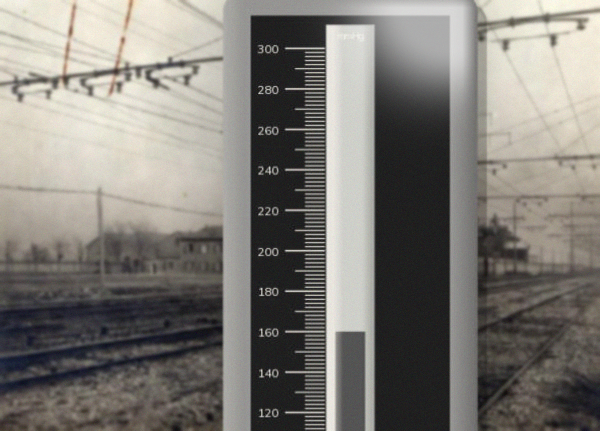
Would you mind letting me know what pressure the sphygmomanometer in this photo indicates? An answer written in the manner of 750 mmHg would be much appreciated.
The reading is 160 mmHg
